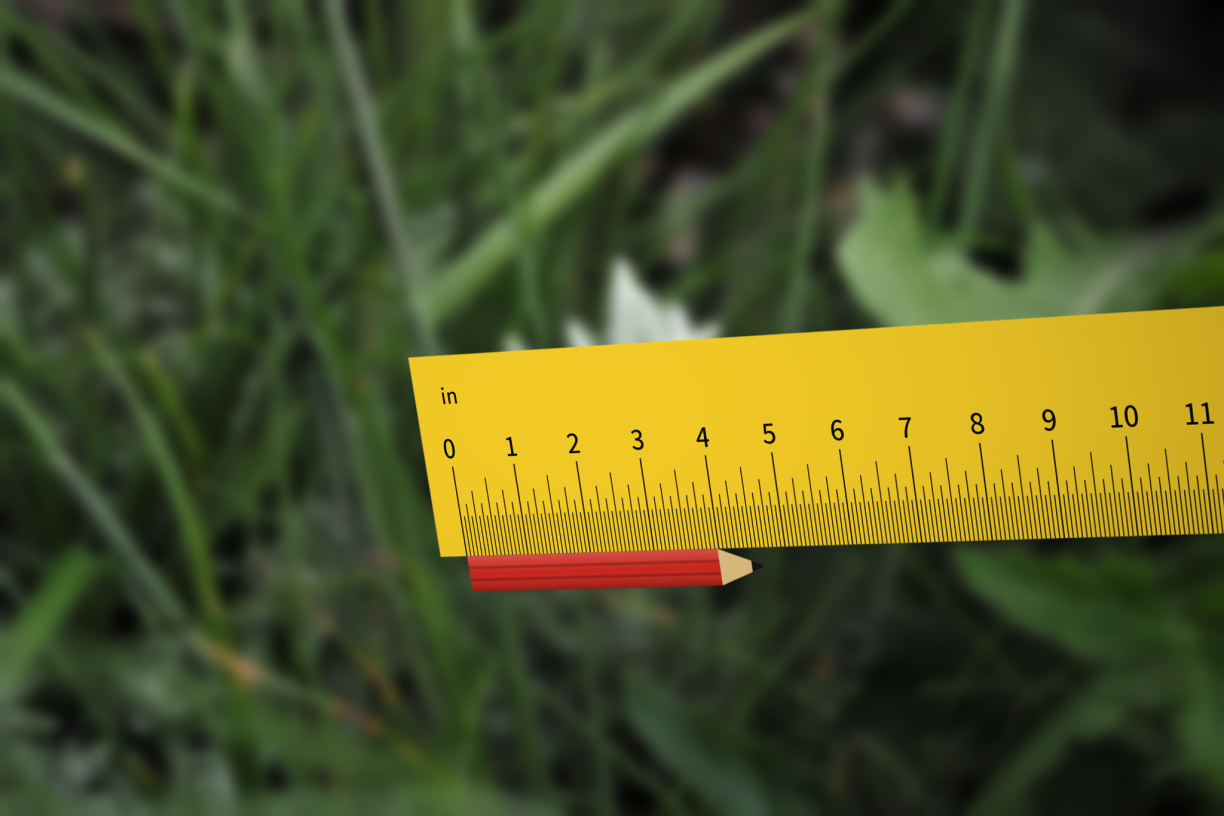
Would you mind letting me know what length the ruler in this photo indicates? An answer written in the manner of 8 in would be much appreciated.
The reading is 4.625 in
